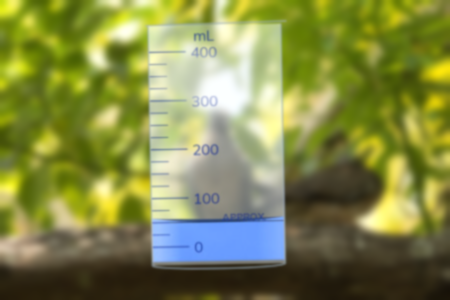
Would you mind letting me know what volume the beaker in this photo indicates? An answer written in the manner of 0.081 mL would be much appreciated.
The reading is 50 mL
